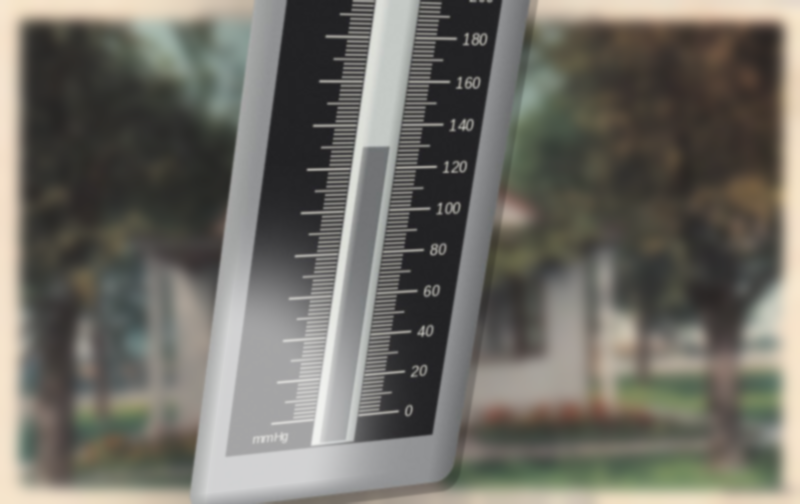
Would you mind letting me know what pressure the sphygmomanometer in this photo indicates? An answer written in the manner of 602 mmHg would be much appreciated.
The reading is 130 mmHg
